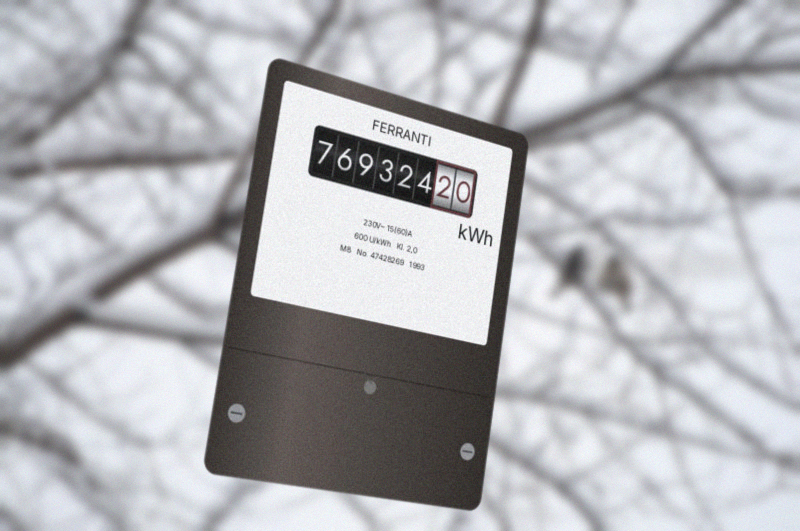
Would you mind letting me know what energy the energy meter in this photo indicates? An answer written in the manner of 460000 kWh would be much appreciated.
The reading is 769324.20 kWh
